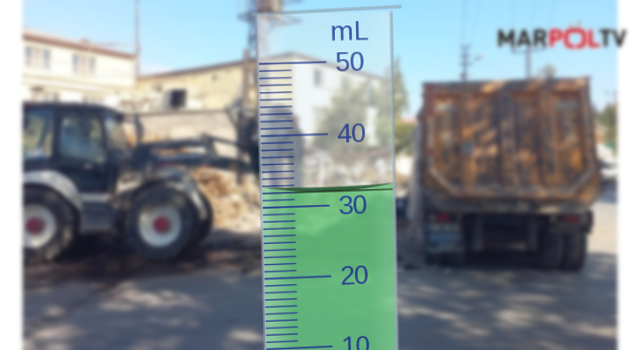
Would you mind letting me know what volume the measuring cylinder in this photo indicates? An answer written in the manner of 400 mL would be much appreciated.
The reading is 32 mL
